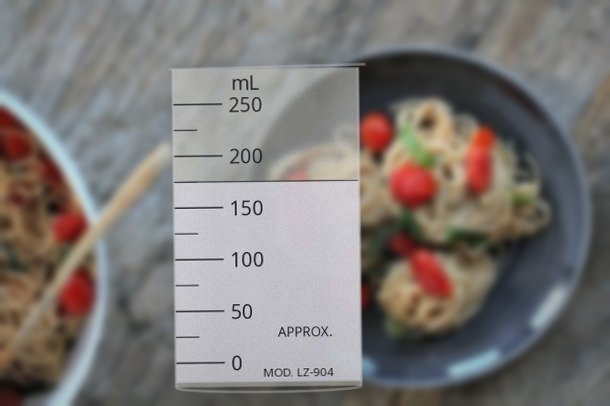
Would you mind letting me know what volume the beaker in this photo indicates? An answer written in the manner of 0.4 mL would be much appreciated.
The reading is 175 mL
